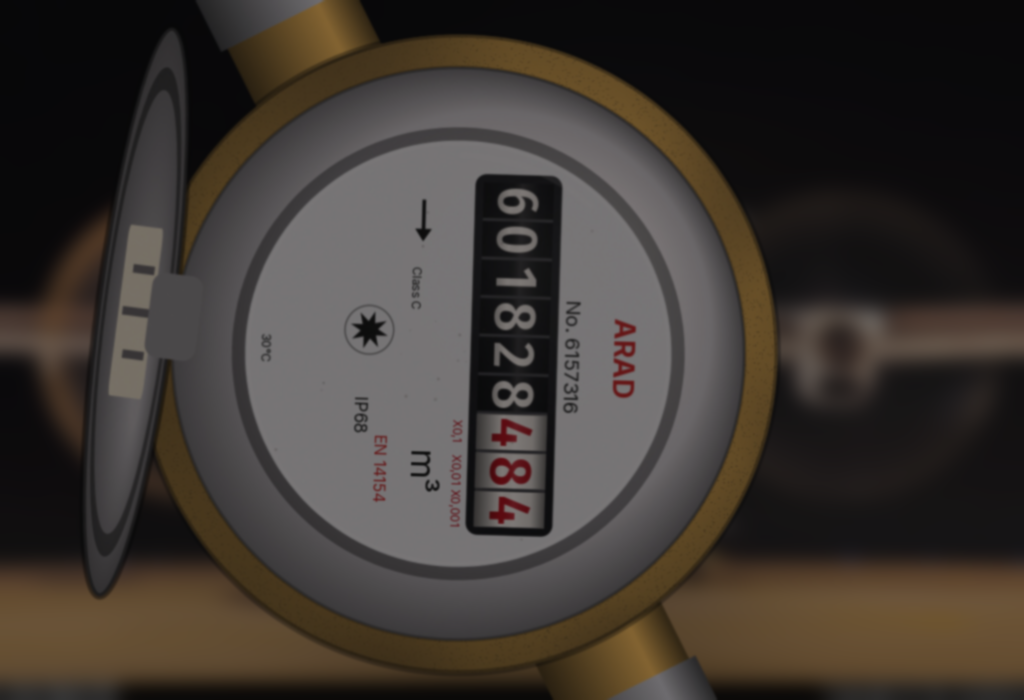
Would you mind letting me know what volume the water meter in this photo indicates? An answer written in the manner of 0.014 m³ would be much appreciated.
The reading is 601828.484 m³
